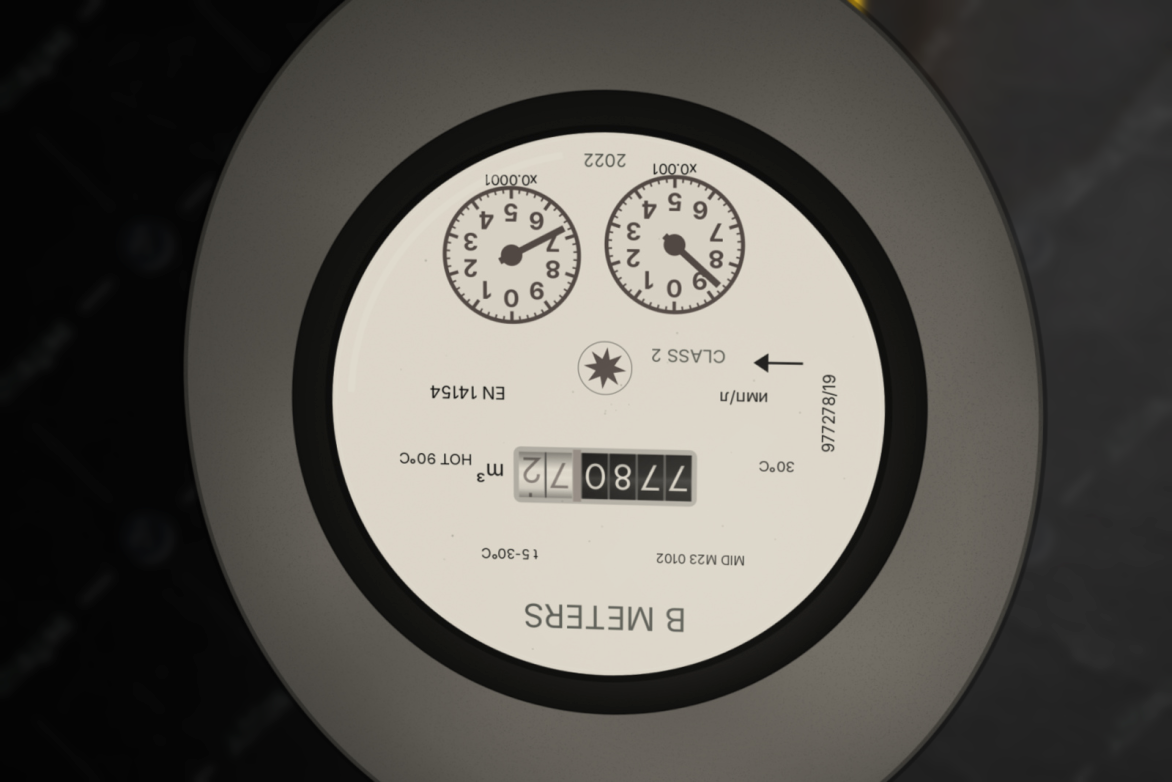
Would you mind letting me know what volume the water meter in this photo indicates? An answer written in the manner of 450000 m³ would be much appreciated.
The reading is 7780.7186 m³
